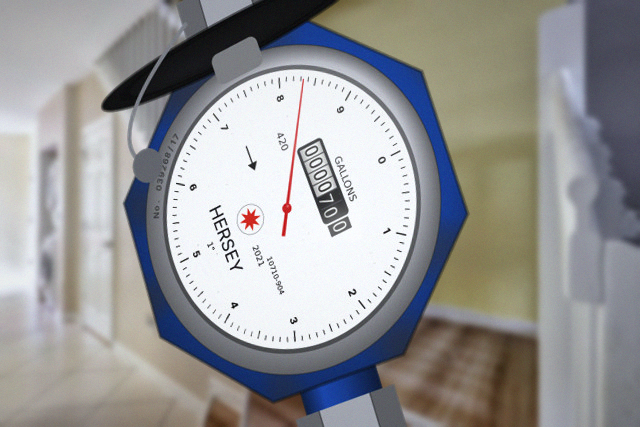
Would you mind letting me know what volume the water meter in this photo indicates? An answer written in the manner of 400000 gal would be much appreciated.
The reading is 698.3 gal
